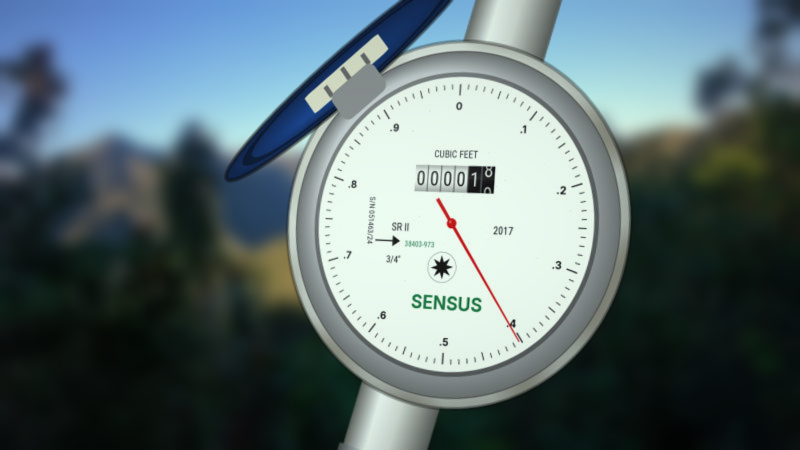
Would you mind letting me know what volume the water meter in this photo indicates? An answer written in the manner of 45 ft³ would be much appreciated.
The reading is 18.40 ft³
